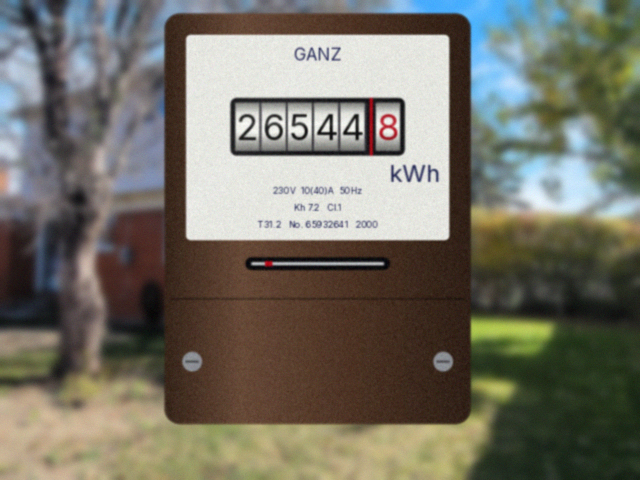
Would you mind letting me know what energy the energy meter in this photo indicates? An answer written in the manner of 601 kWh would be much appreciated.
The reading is 26544.8 kWh
